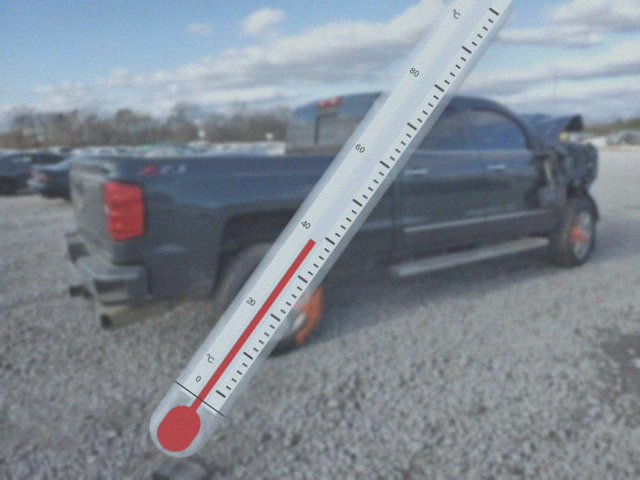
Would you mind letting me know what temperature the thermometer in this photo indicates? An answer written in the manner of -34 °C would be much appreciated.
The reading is 38 °C
